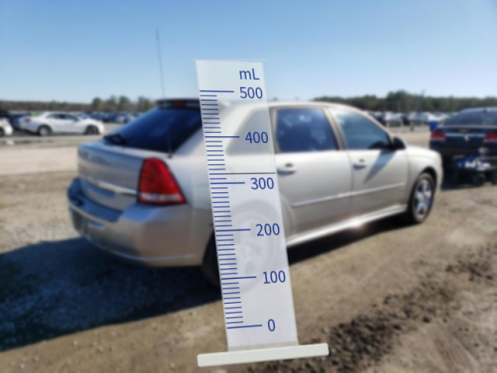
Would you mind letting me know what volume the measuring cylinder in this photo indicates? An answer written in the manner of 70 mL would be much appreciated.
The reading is 320 mL
